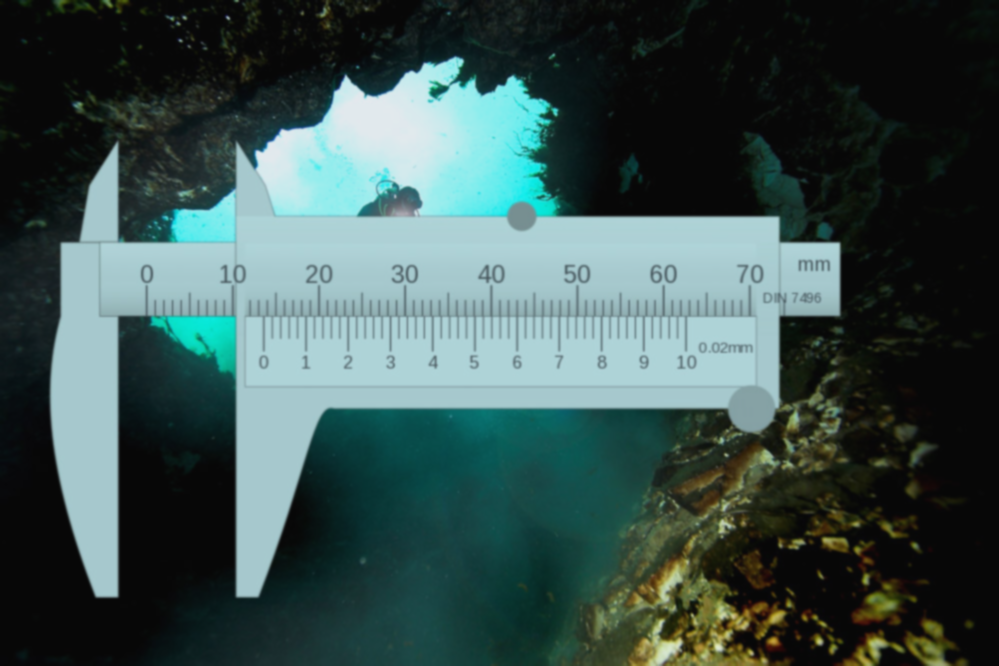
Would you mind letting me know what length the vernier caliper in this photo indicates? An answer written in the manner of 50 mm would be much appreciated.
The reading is 13.6 mm
